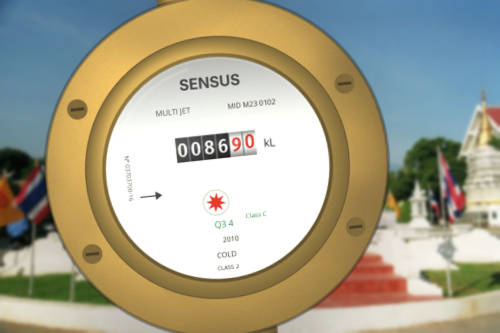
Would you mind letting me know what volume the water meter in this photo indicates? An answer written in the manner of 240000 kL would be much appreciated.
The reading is 86.90 kL
